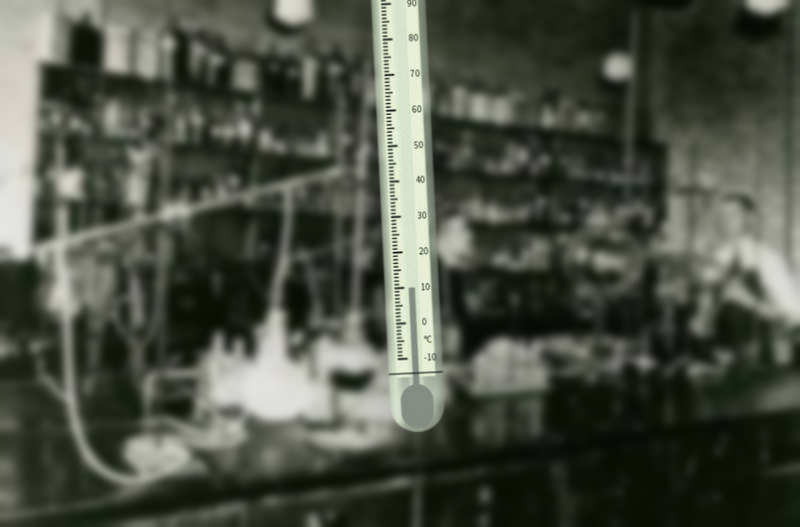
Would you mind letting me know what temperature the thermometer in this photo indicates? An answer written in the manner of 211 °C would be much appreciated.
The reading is 10 °C
